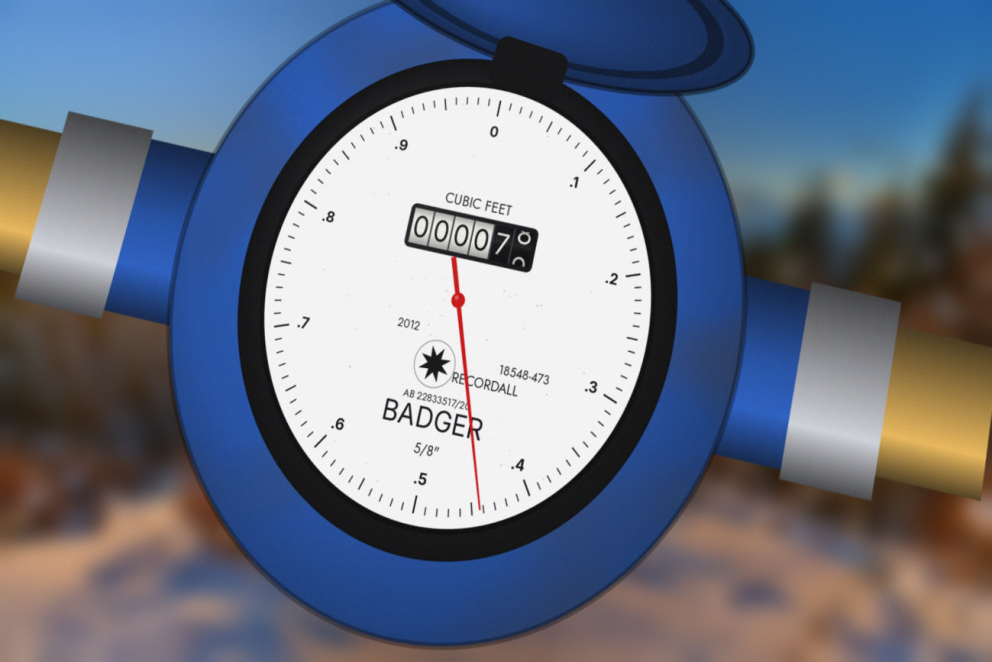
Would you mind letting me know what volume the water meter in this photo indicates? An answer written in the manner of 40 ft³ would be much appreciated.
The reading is 78.44 ft³
